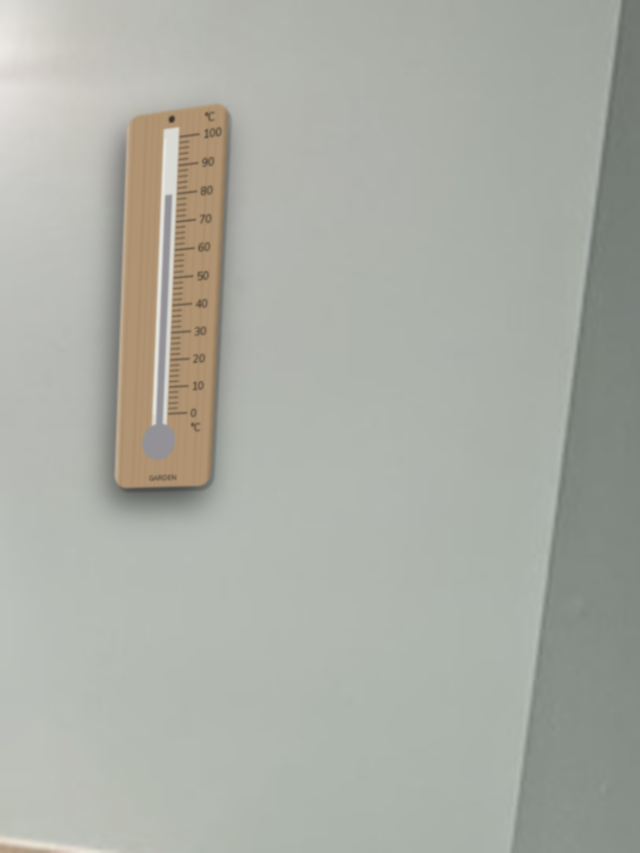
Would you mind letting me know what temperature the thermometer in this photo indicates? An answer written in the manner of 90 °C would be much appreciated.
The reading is 80 °C
